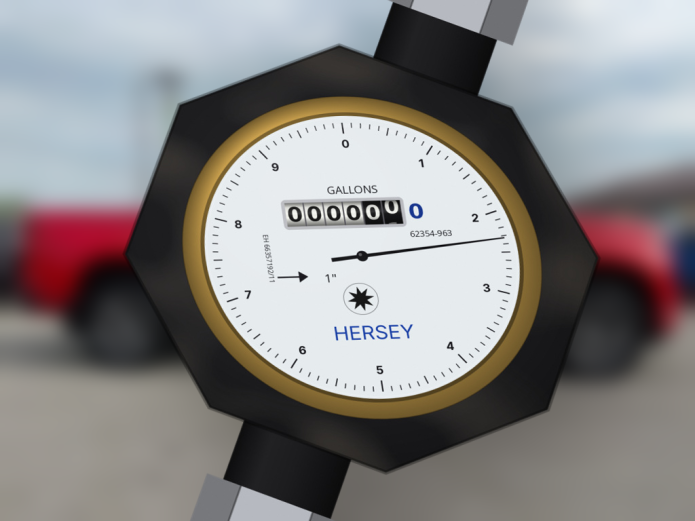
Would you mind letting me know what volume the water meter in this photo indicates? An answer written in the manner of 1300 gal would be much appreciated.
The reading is 2.3 gal
